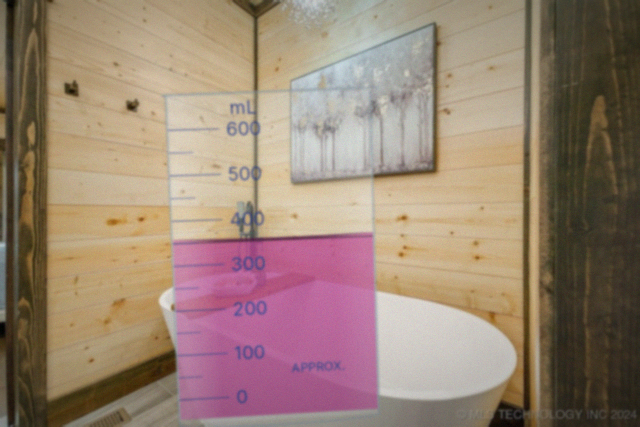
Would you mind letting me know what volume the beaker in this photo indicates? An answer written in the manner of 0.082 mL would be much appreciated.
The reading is 350 mL
